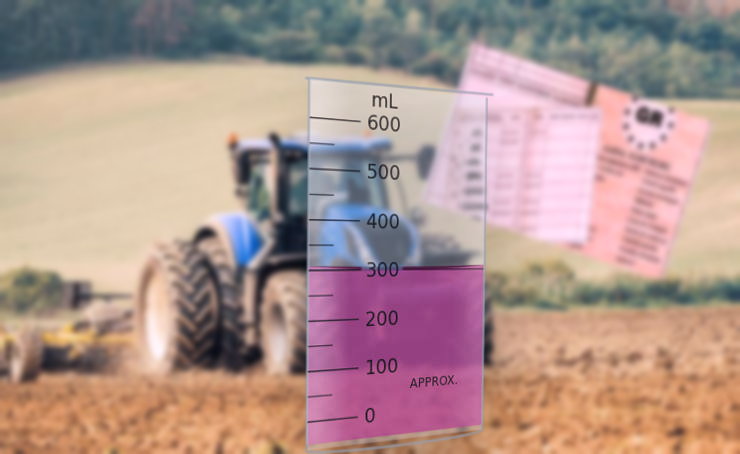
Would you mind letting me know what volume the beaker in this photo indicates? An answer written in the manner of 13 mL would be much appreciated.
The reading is 300 mL
